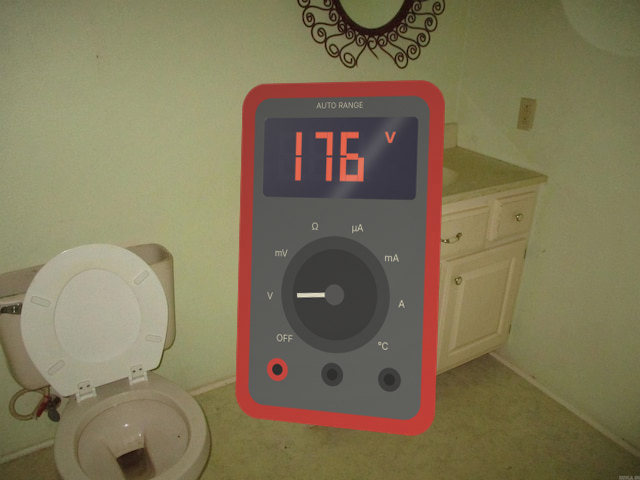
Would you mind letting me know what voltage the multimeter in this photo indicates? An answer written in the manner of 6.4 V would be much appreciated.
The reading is 176 V
